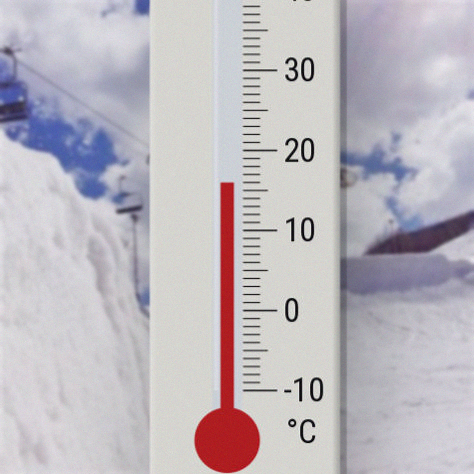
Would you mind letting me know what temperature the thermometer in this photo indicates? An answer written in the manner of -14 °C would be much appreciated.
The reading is 16 °C
